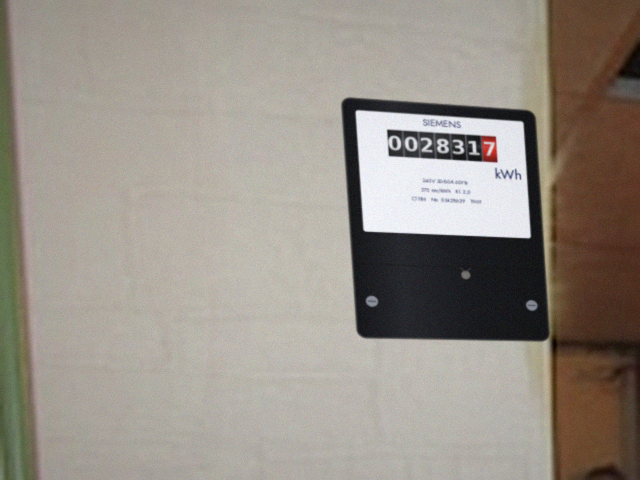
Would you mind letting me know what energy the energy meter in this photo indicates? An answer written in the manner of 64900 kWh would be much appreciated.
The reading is 2831.7 kWh
